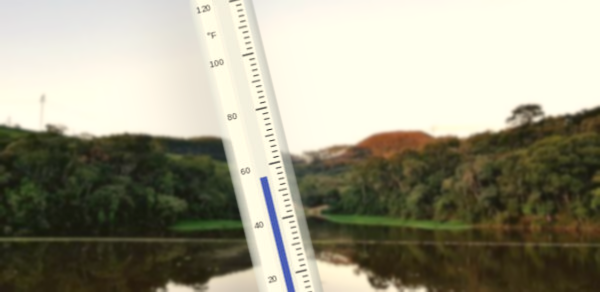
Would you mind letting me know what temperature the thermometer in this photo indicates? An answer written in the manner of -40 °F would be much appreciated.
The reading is 56 °F
